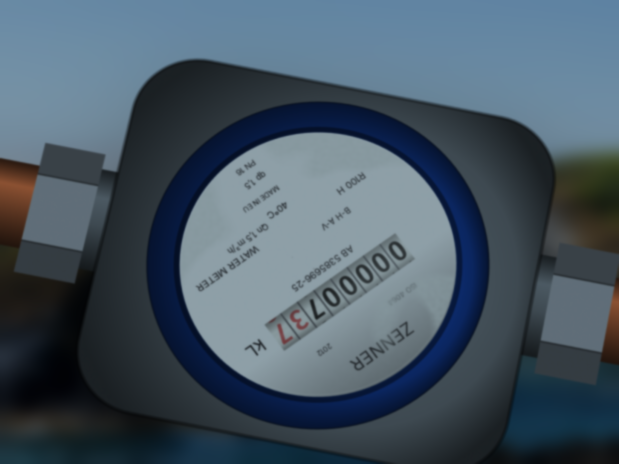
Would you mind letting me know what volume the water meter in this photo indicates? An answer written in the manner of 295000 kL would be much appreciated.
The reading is 7.37 kL
